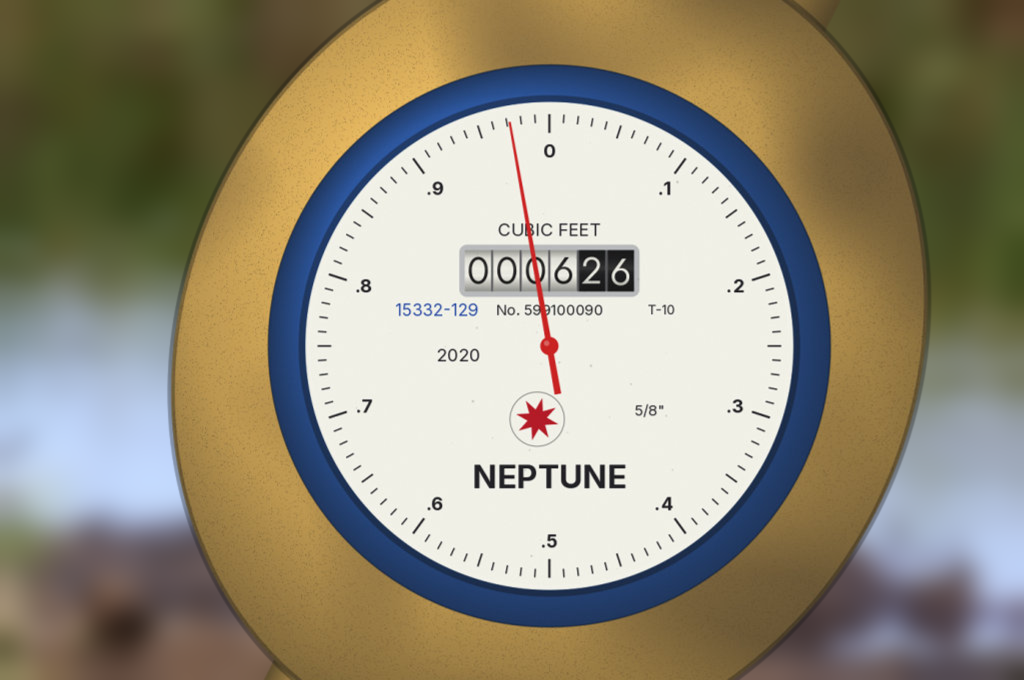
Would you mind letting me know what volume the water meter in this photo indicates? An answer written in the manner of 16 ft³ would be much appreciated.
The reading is 625.97 ft³
